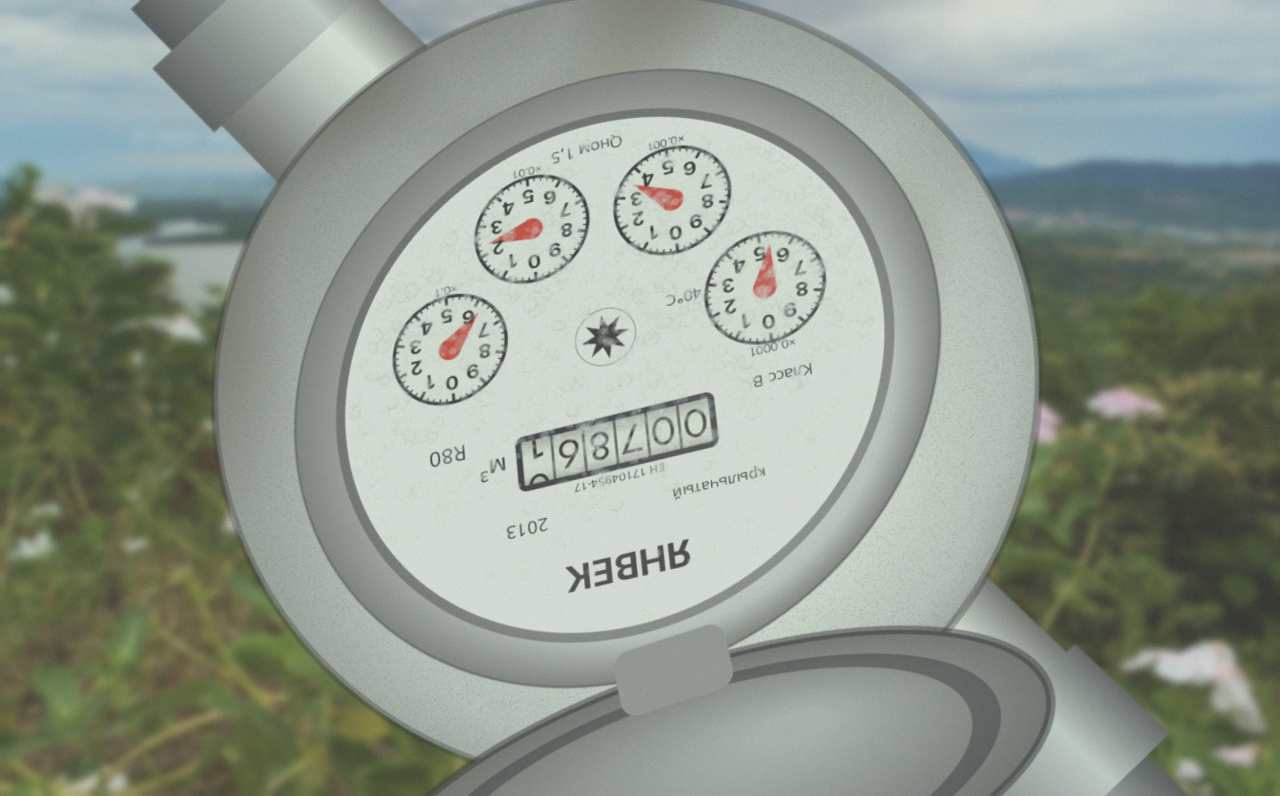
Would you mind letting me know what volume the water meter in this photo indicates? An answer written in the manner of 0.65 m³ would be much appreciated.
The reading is 7860.6235 m³
